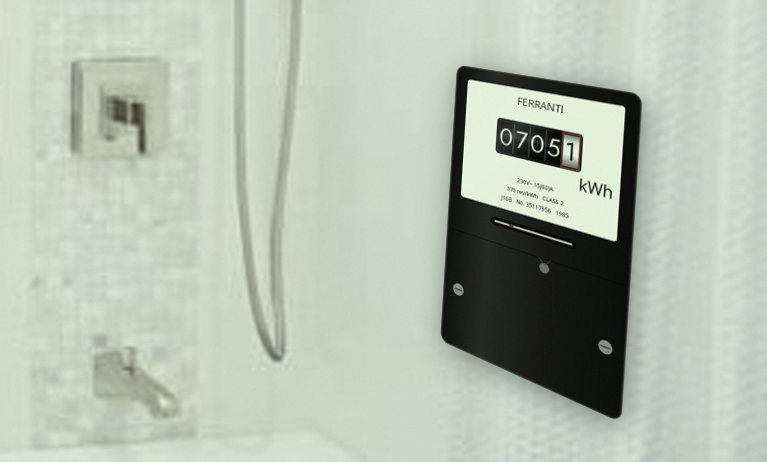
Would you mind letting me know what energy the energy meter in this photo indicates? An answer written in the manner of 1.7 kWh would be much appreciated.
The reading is 705.1 kWh
